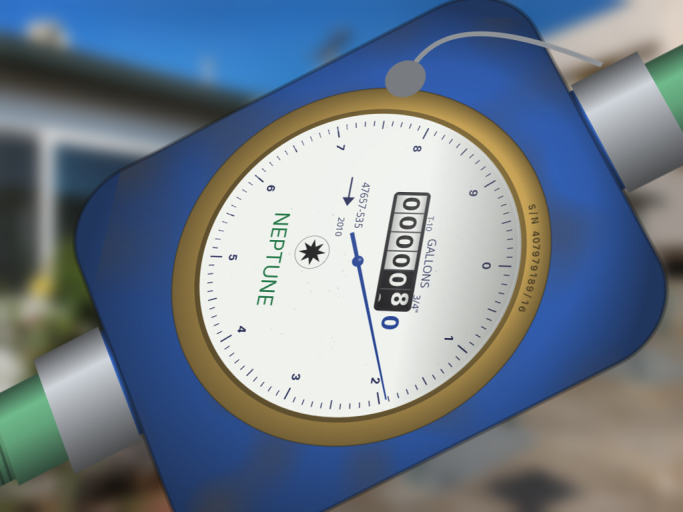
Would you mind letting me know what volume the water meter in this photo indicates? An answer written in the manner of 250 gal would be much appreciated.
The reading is 81.9 gal
